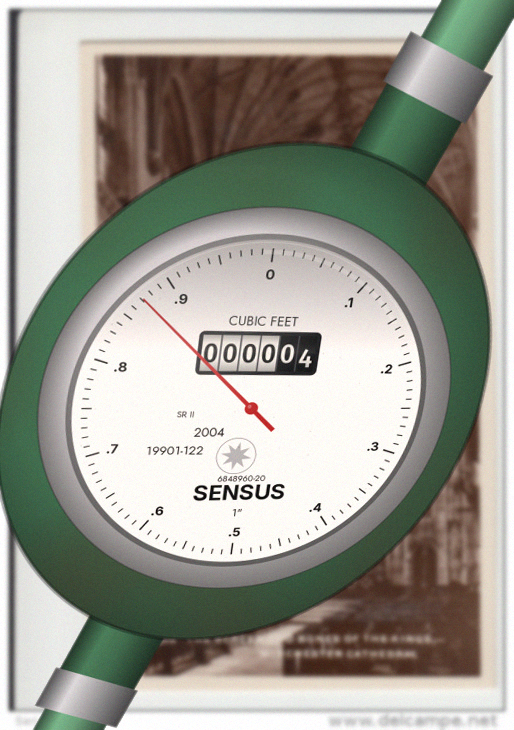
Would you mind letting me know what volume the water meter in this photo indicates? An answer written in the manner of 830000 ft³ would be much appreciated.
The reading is 3.87 ft³
